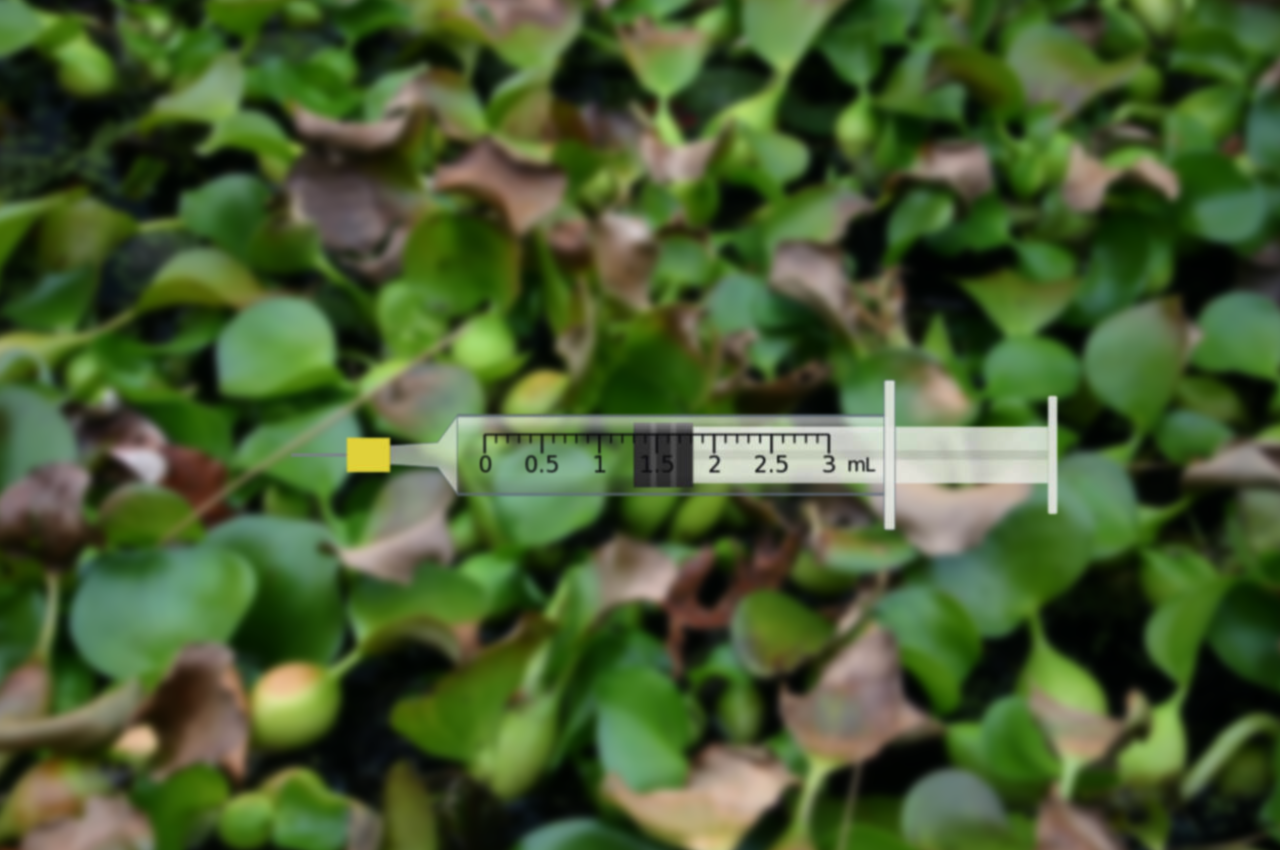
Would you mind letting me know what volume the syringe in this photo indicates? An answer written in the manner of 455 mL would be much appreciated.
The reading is 1.3 mL
